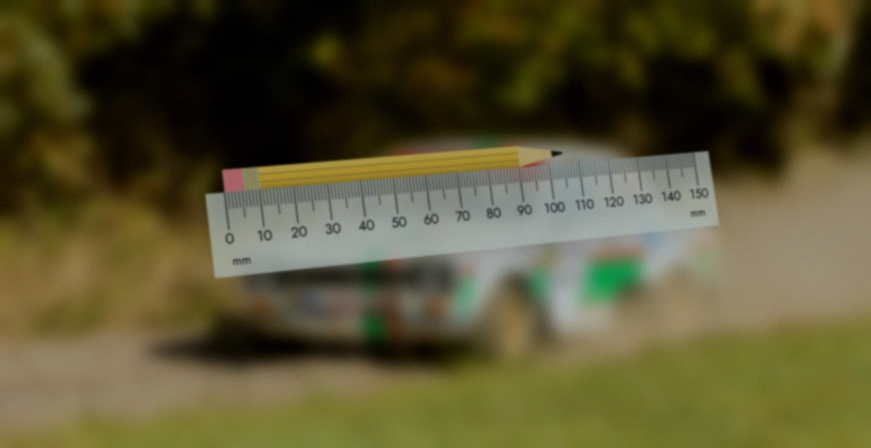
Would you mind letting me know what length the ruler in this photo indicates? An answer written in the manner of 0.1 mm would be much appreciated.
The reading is 105 mm
